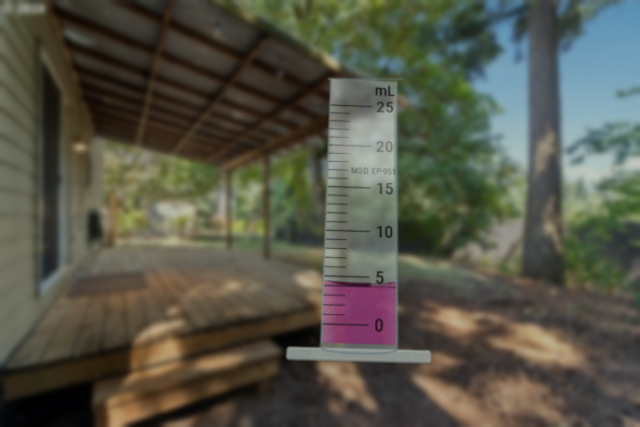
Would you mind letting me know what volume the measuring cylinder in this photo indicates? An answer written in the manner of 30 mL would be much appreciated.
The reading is 4 mL
